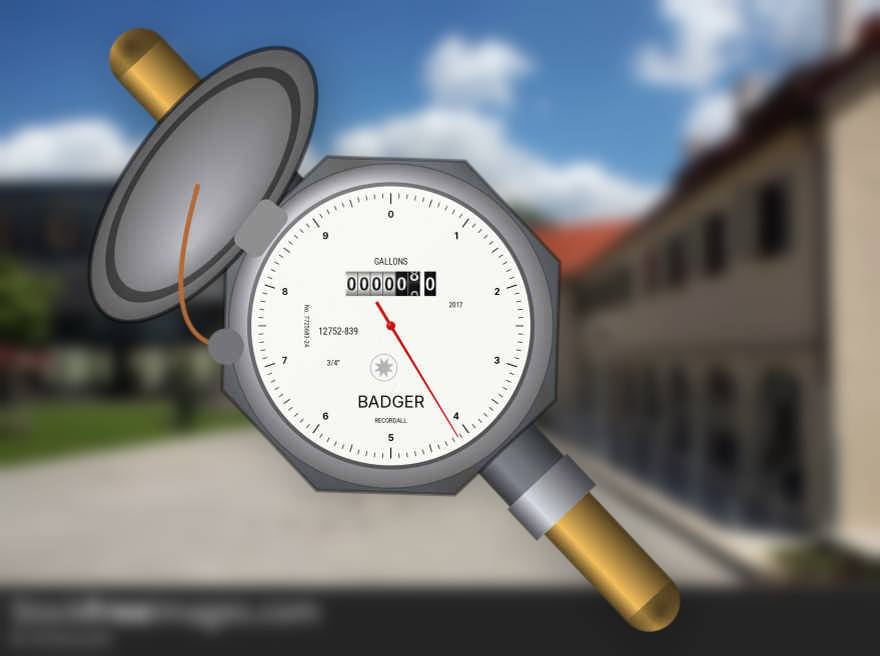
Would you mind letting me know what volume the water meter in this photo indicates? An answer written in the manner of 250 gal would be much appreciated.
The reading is 84.1 gal
